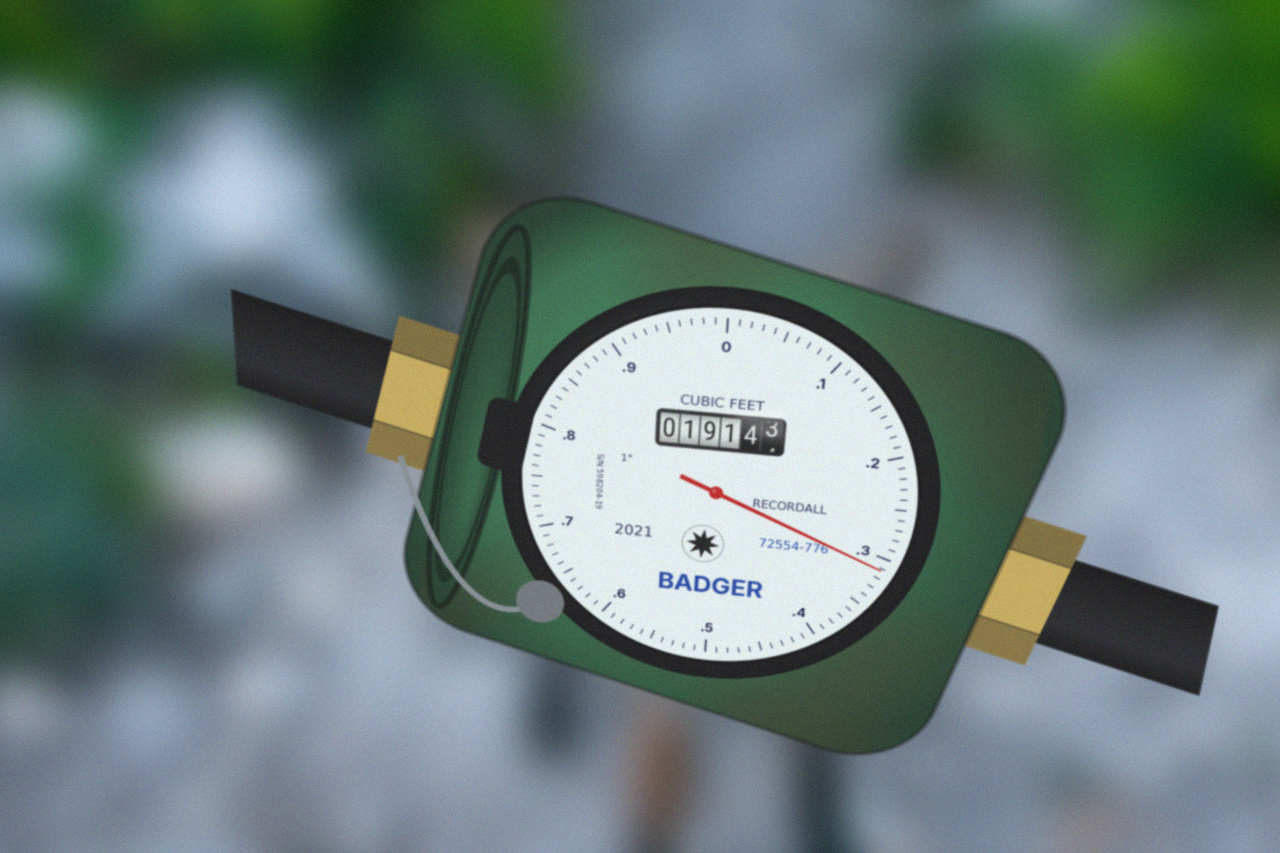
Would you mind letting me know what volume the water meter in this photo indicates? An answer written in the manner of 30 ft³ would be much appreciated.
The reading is 19143.31 ft³
